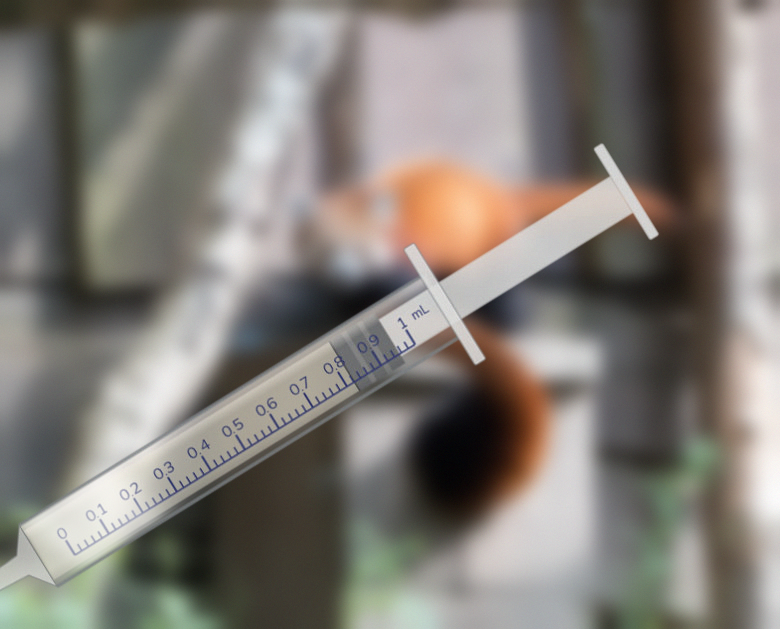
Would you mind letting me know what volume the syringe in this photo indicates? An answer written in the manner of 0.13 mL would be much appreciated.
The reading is 0.82 mL
